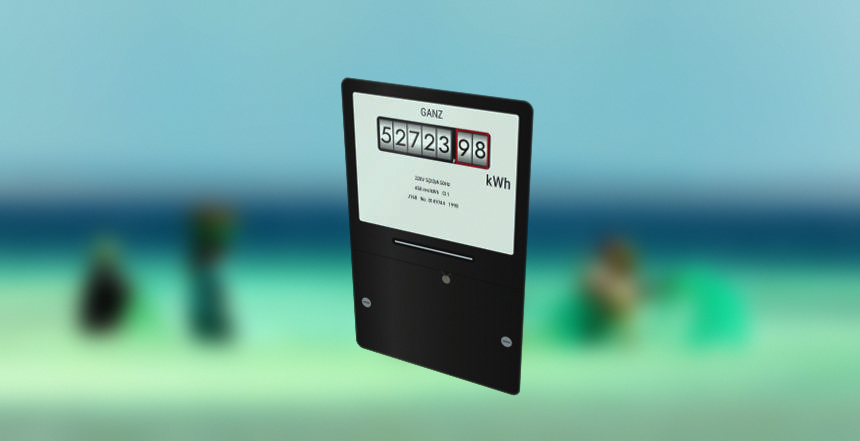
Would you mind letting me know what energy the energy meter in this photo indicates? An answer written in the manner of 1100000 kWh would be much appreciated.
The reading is 52723.98 kWh
